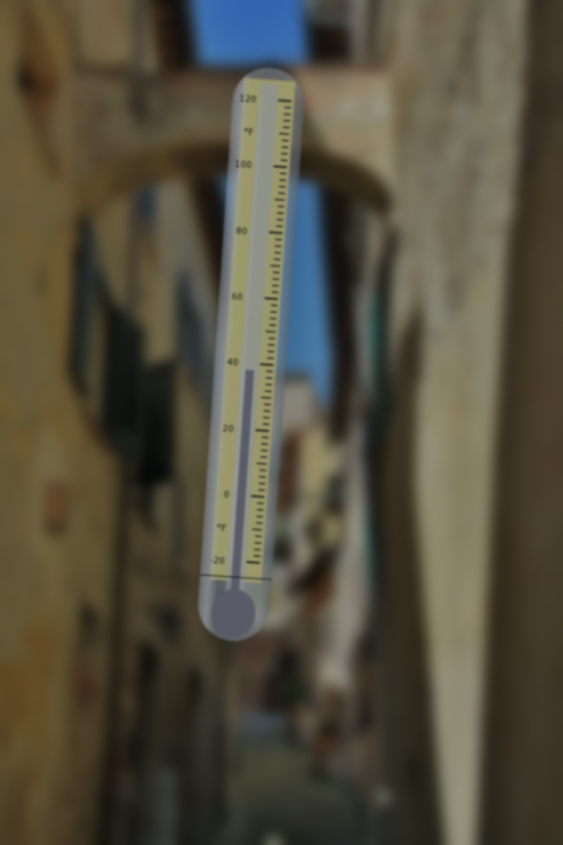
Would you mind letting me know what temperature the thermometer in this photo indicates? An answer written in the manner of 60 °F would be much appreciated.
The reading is 38 °F
